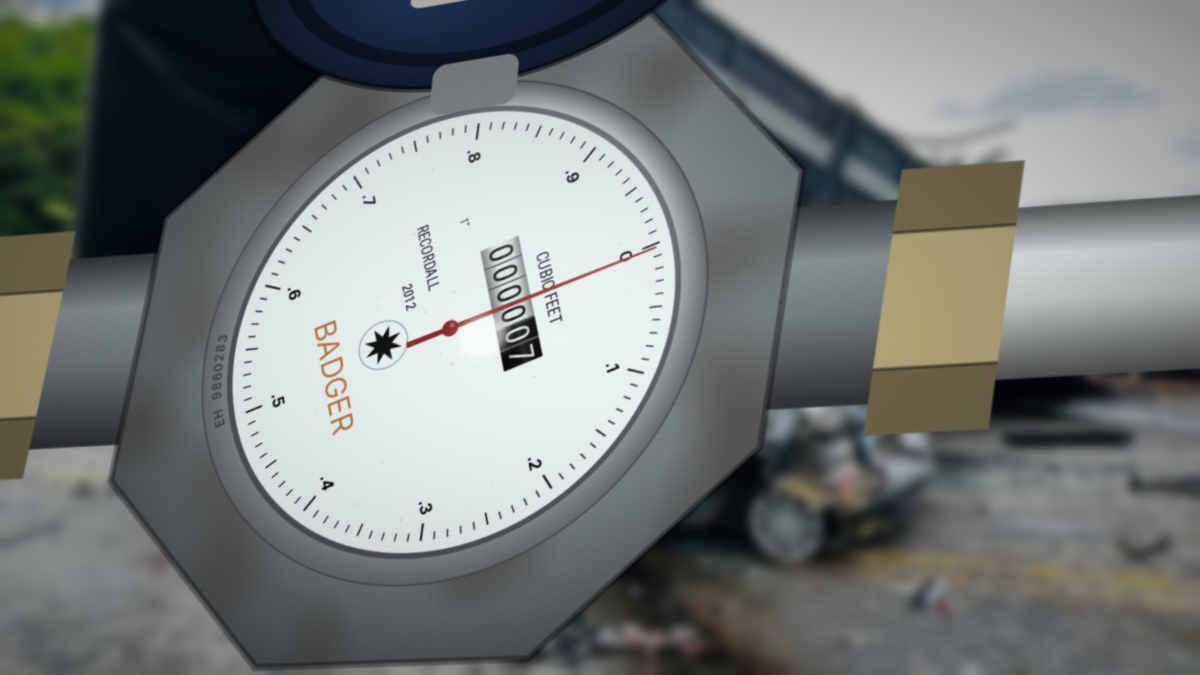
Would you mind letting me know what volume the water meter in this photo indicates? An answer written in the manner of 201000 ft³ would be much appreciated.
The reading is 7.00 ft³
